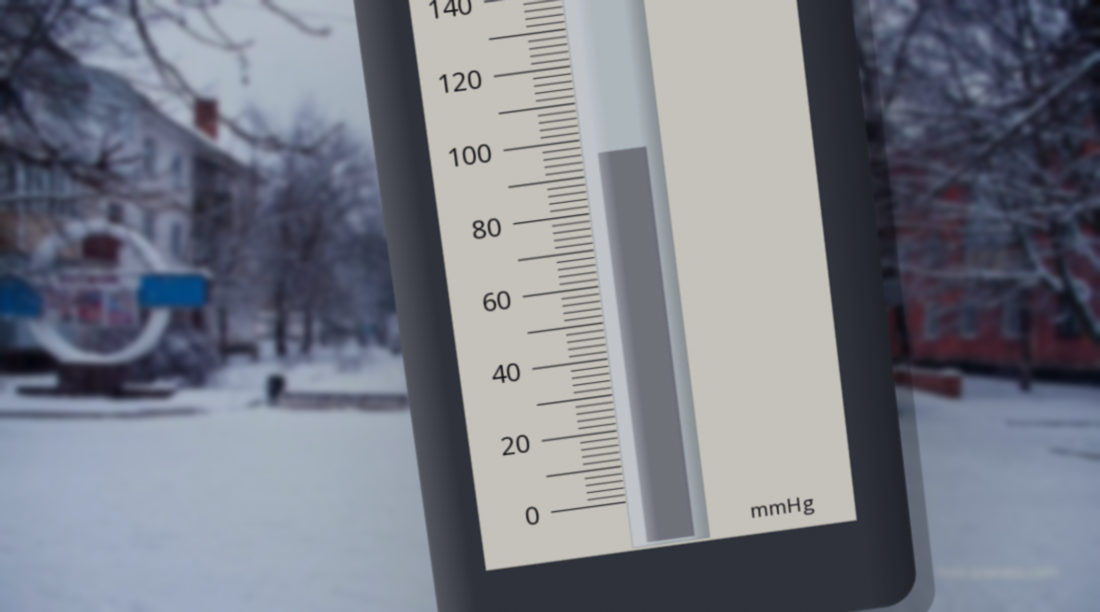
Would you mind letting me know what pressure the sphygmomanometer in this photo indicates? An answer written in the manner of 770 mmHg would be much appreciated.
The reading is 96 mmHg
